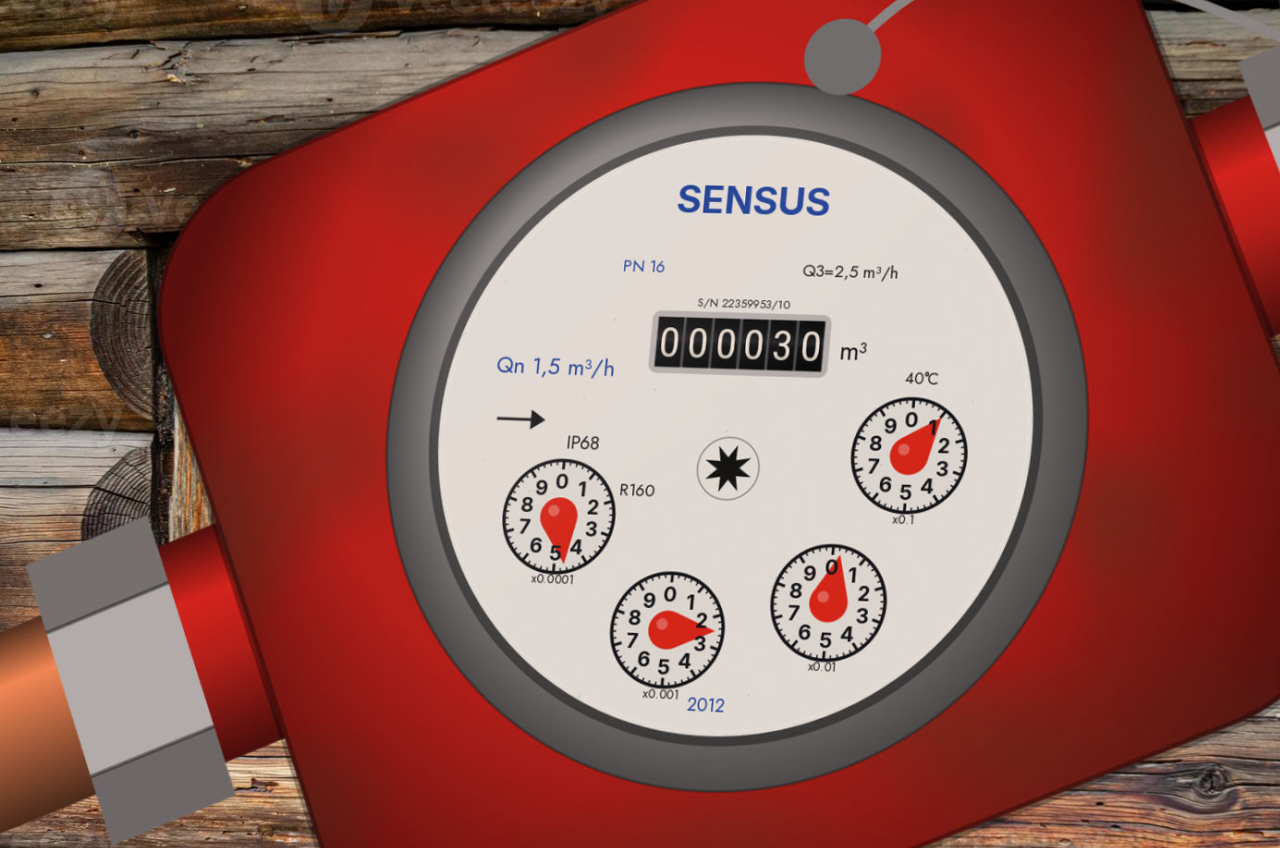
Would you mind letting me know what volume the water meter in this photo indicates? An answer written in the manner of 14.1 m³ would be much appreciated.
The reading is 30.1024 m³
